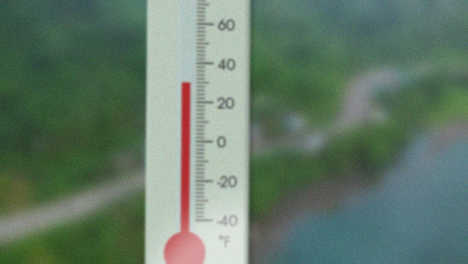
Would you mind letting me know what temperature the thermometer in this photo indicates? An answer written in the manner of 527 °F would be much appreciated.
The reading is 30 °F
